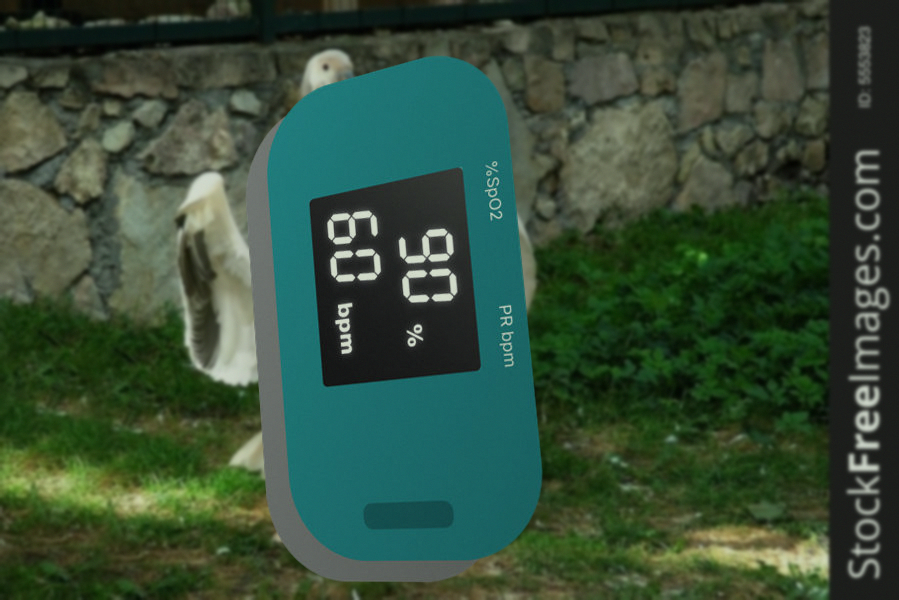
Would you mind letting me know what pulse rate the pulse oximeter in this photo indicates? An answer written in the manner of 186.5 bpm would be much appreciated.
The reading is 60 bpm
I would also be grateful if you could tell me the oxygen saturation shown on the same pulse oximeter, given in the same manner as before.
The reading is 90 %
